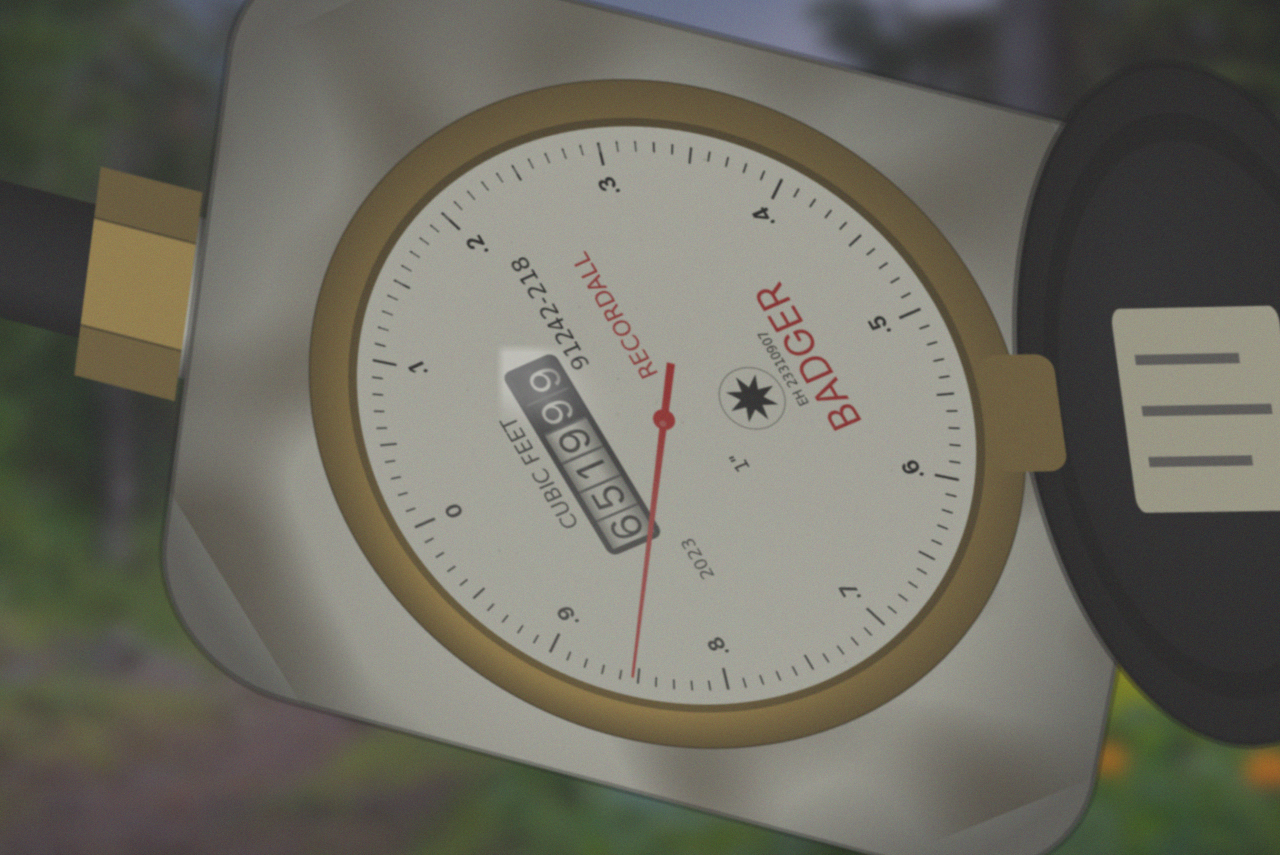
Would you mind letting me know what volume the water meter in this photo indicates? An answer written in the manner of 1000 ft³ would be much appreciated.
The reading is 651998.85 ft³
